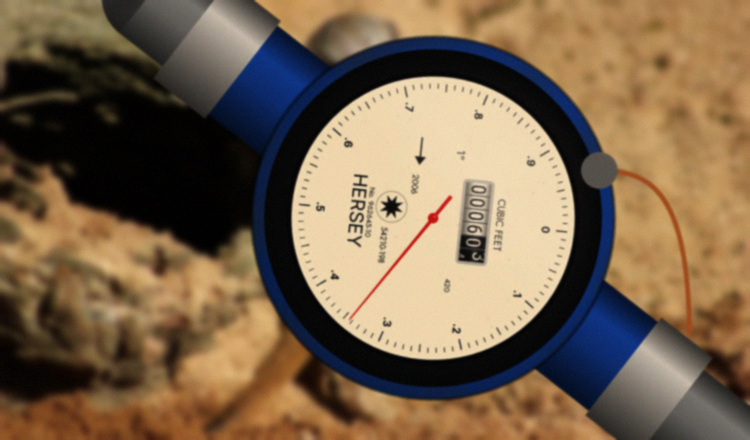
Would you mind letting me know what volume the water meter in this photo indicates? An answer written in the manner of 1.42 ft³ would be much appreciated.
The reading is 603.34 ft³
